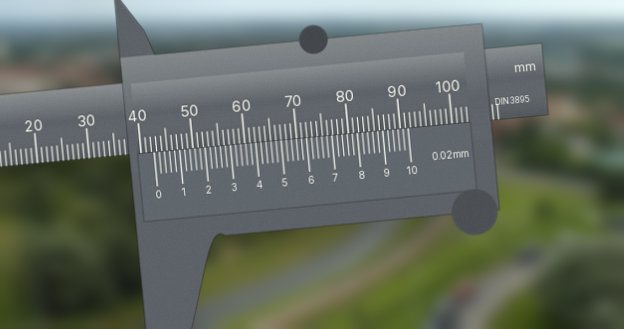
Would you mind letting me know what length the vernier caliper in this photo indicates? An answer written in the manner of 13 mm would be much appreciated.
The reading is 42.5 mm
